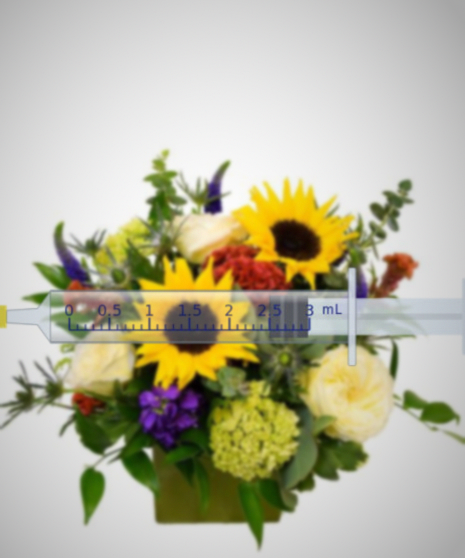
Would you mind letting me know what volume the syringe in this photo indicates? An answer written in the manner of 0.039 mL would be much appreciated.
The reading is 2.5 mL
